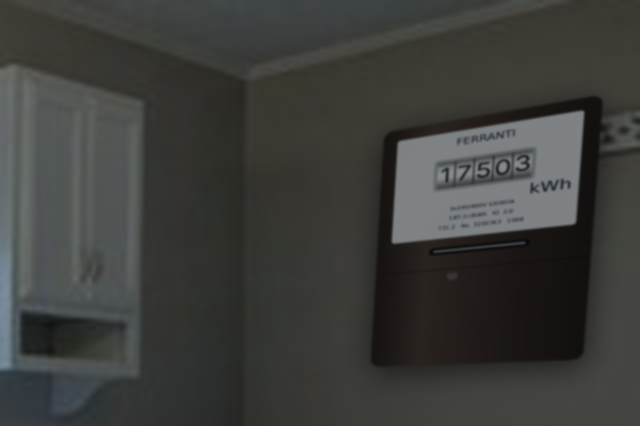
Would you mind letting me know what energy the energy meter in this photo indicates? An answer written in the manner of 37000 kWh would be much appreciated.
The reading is 17503 kWh
